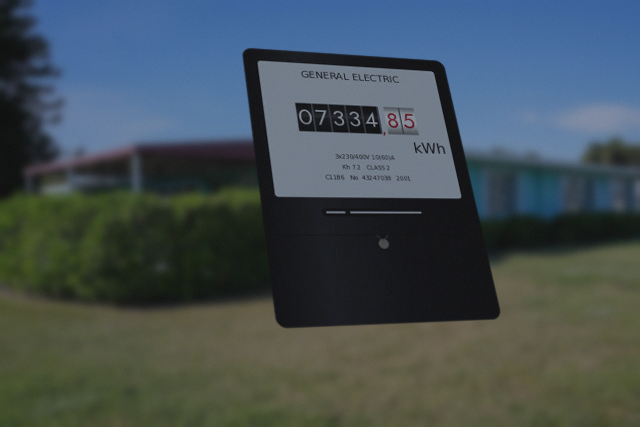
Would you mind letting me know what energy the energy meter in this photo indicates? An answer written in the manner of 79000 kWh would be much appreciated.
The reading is 7334.85 kWh
